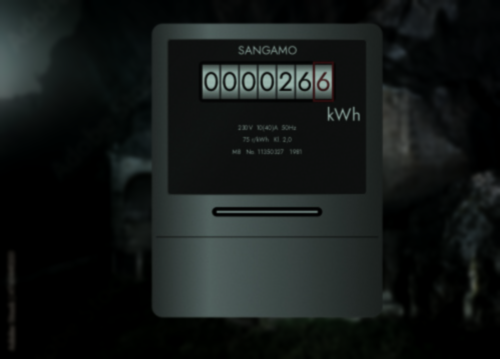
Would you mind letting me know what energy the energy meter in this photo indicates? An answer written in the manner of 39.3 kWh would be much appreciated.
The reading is 26.6 kWh
